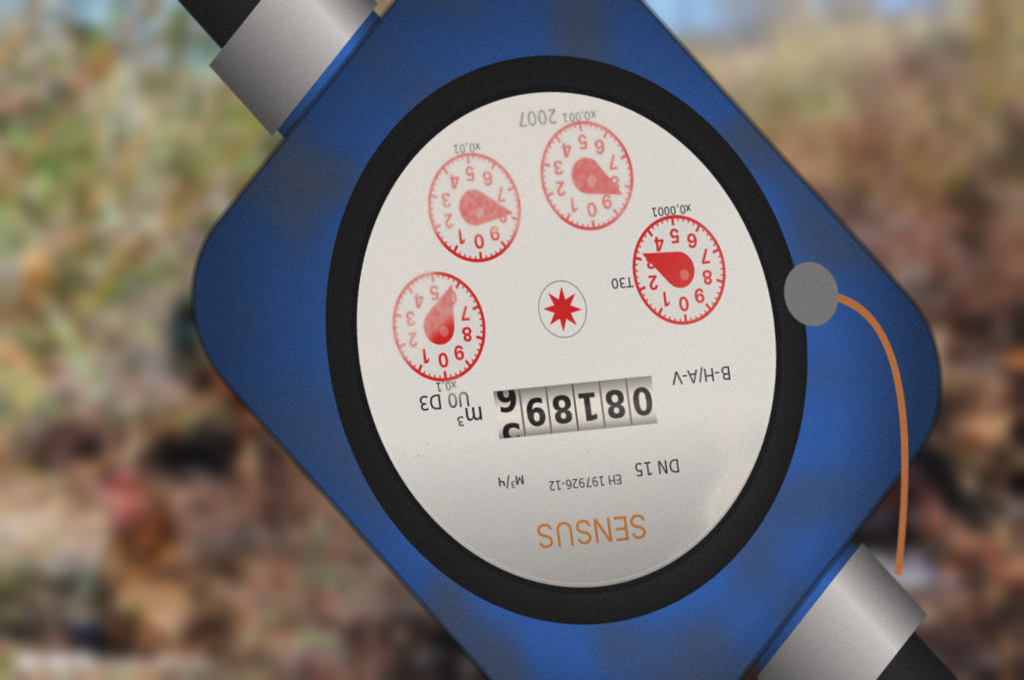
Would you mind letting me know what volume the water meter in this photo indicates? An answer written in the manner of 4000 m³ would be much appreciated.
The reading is 81895.5783 m³
